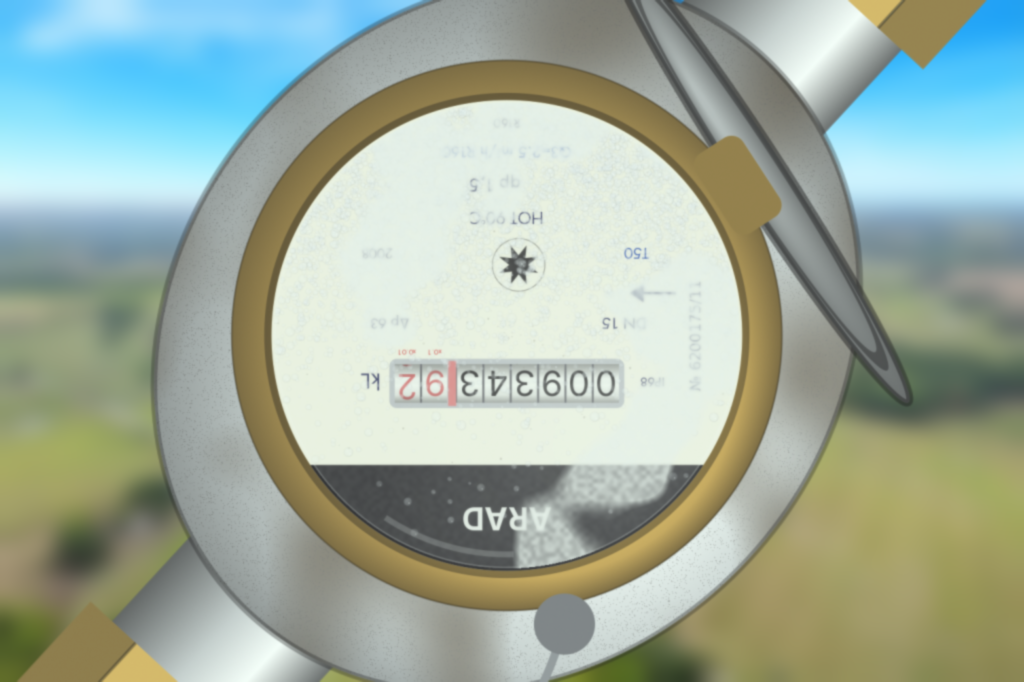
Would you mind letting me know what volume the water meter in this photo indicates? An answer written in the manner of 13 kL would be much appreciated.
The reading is 9343.92 kL
